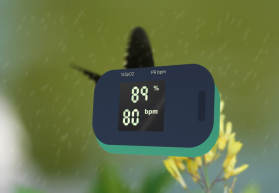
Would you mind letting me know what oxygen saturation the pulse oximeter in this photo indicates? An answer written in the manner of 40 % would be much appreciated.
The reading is 89 %
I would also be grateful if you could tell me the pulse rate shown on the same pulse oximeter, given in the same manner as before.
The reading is 80 bpm
